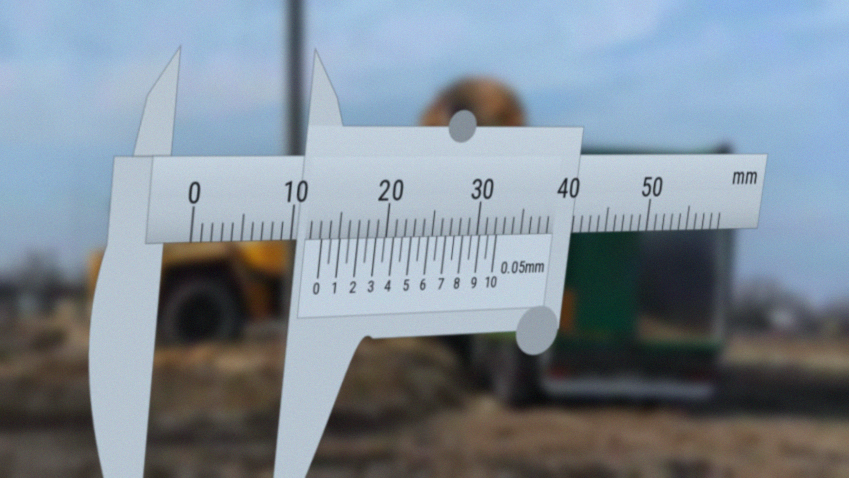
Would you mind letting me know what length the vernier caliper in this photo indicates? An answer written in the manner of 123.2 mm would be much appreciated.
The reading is 13.2 mm
